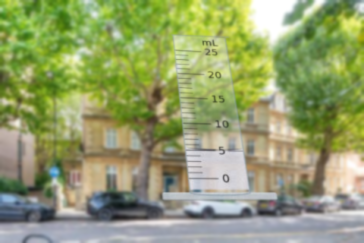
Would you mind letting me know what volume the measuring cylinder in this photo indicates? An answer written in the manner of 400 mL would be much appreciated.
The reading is 5 mL
